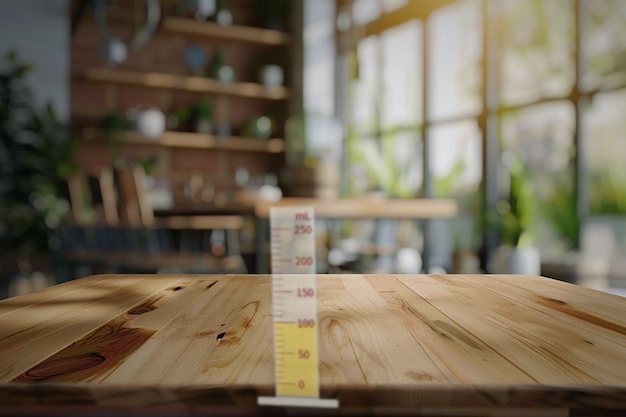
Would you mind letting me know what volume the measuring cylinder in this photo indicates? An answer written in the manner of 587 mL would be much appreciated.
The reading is 100 mL
